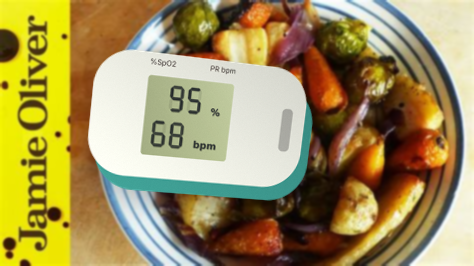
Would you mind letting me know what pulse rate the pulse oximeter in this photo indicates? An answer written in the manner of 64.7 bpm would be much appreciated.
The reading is 68 bpm
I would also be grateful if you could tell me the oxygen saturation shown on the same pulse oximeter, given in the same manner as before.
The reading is 95 %
